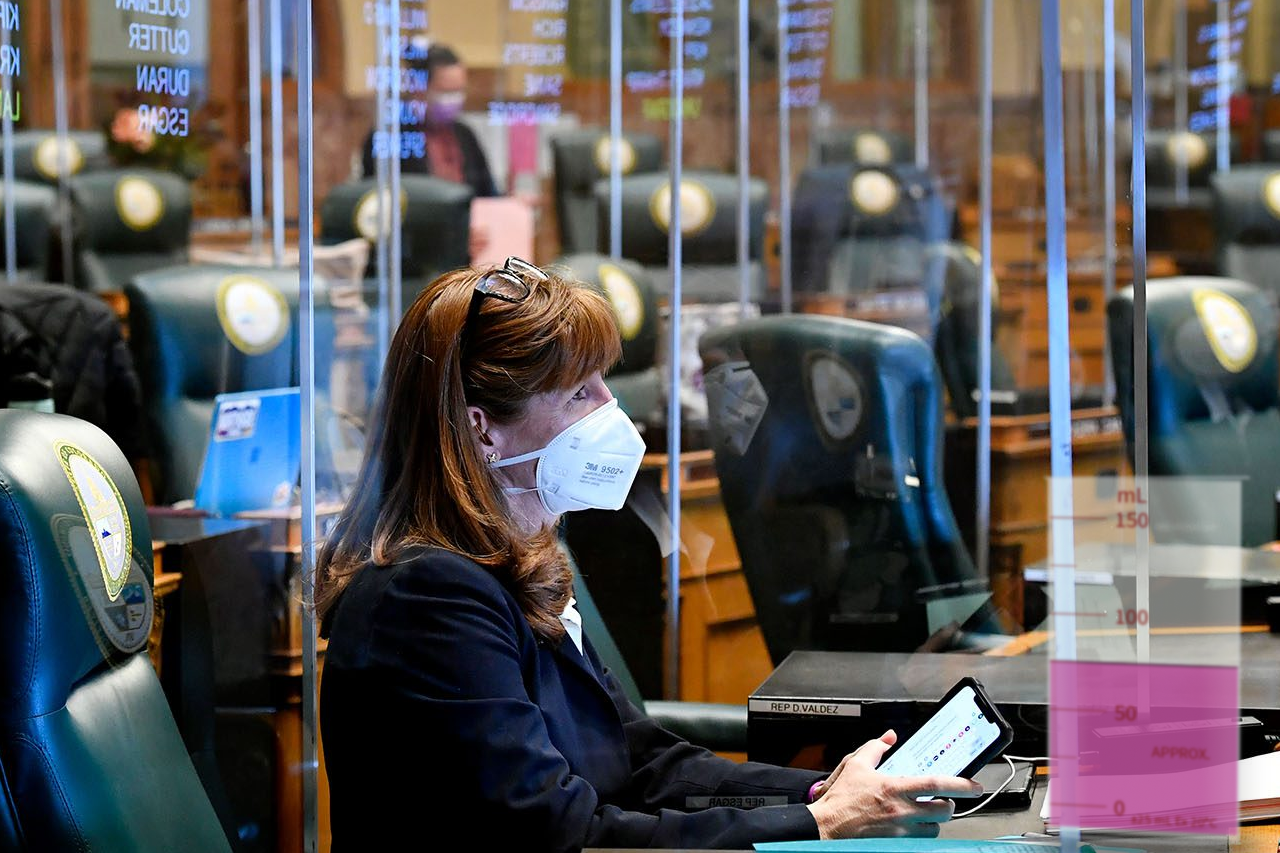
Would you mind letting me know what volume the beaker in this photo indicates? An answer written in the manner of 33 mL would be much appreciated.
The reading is 75 mL
